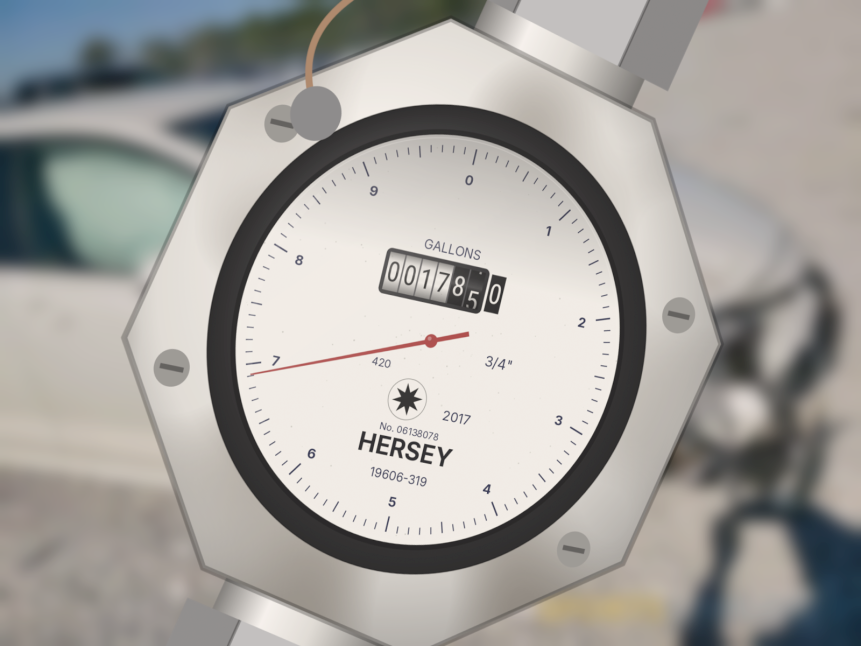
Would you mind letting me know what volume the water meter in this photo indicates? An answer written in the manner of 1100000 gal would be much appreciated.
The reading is 17846.9 gal
